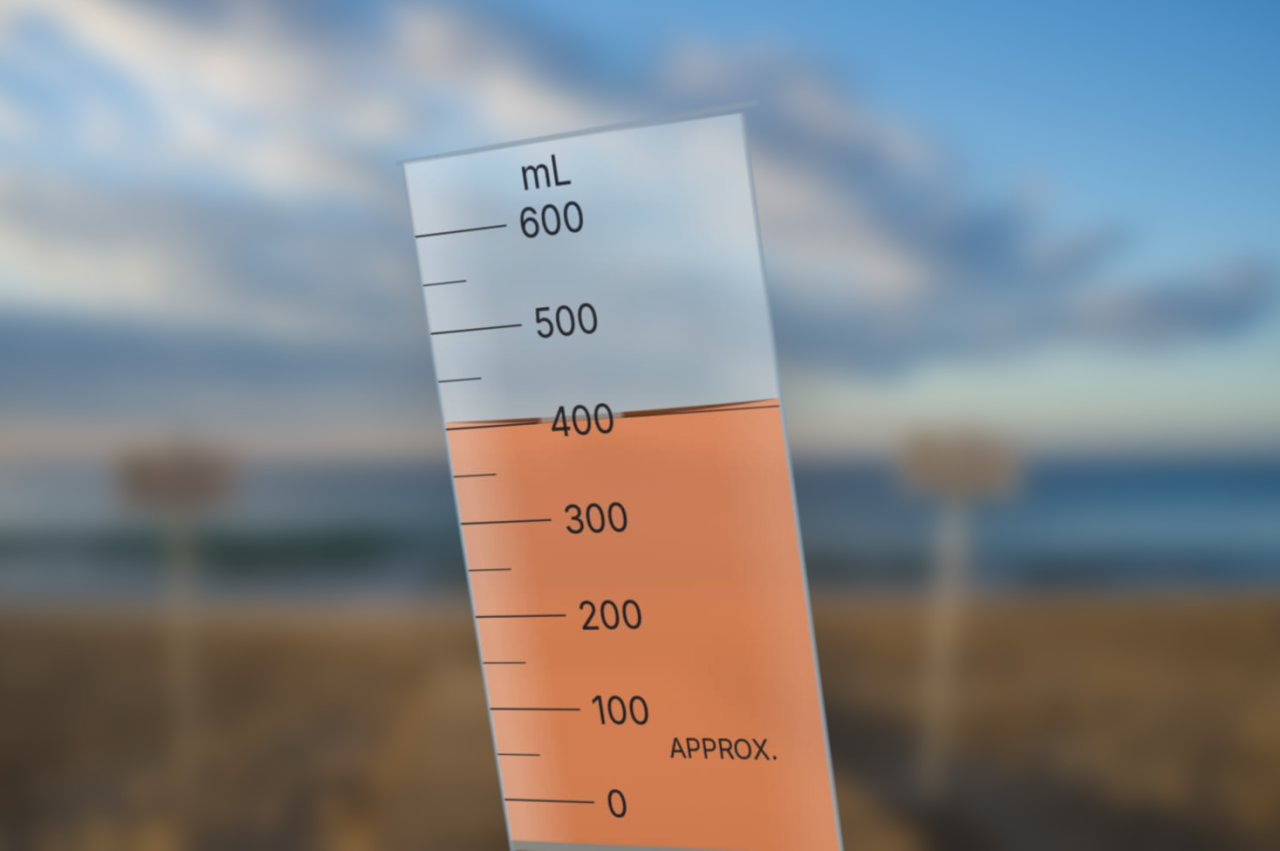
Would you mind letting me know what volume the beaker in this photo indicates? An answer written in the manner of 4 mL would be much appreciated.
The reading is 400 mL
